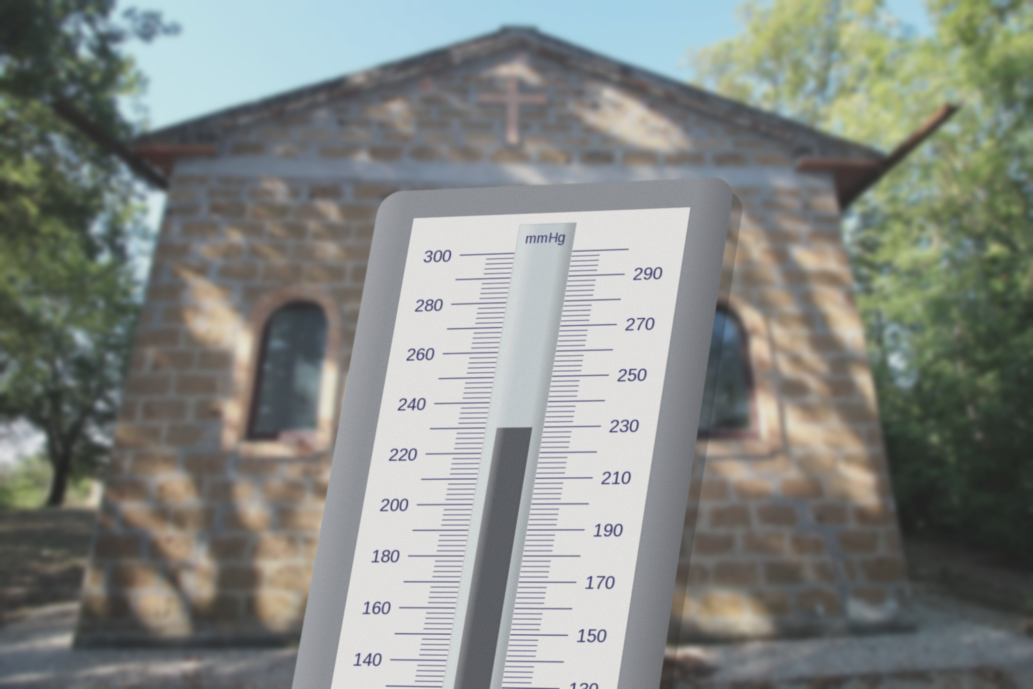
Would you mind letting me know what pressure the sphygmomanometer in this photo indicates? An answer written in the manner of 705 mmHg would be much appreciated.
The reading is 230 mmHg
